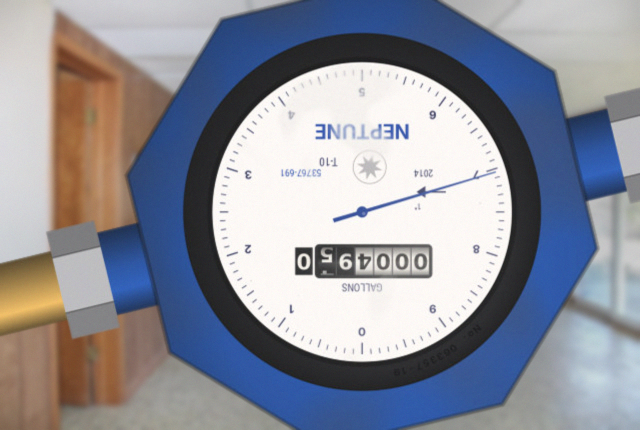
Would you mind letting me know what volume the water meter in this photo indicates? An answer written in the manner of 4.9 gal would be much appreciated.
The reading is 4947.0 gal
